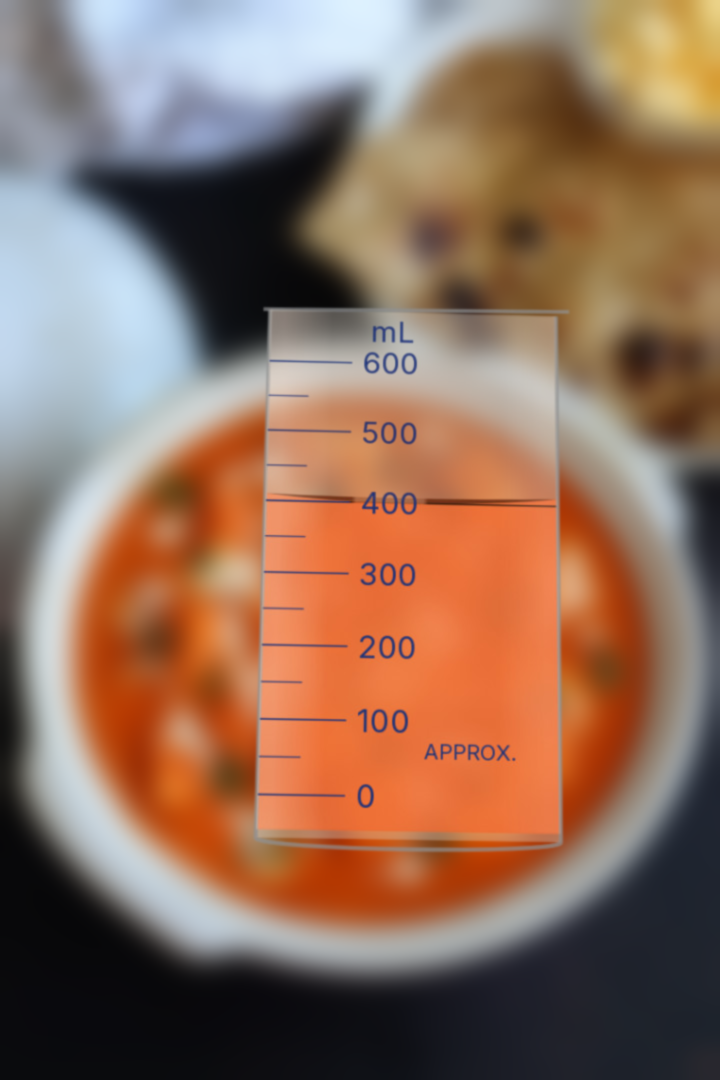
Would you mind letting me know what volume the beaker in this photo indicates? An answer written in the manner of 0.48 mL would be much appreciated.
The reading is 400 mL
